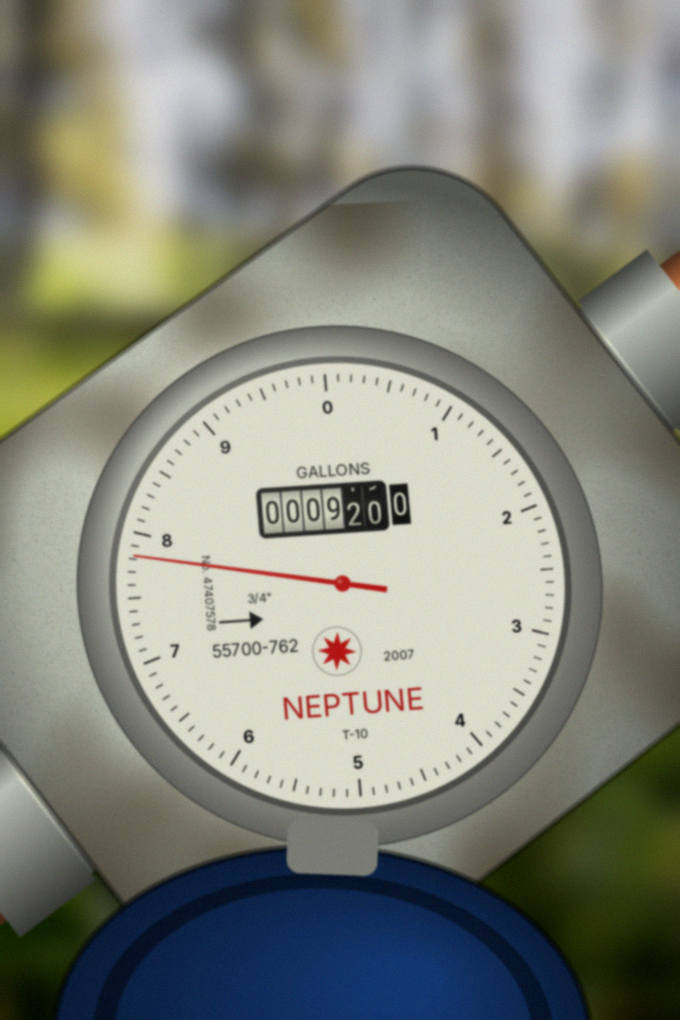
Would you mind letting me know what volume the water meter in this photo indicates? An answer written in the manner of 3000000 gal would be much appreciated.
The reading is 9197.8 gal
